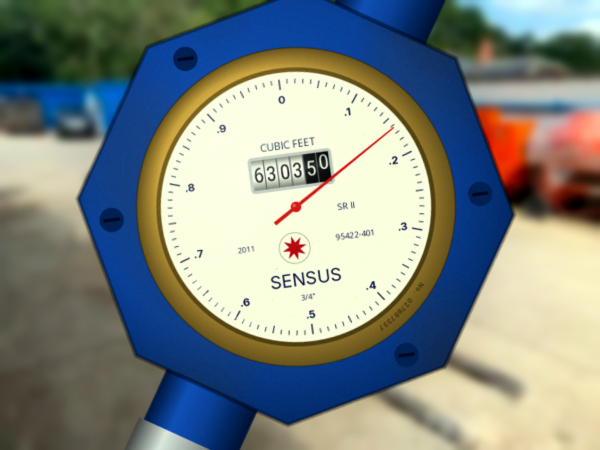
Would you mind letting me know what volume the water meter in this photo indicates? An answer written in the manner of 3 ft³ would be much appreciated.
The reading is 630350.16 ft³
